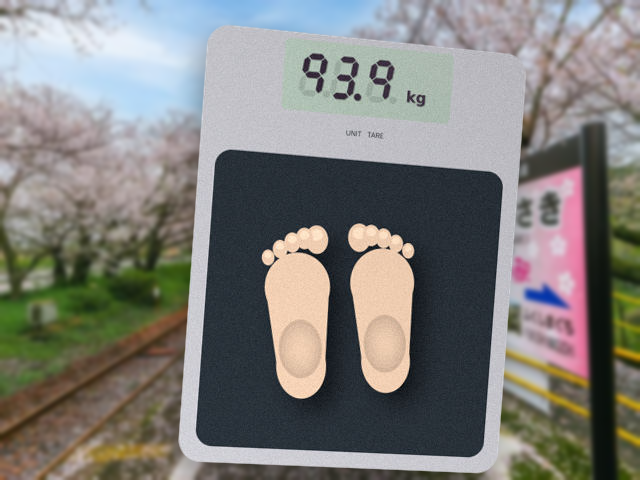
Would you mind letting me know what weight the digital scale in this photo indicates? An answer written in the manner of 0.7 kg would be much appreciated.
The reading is 93.9 kg
